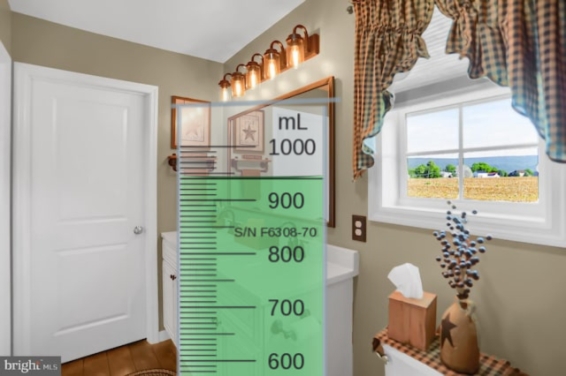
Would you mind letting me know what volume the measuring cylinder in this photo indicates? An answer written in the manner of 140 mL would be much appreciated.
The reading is 940 mL
